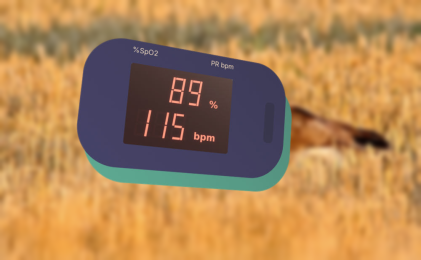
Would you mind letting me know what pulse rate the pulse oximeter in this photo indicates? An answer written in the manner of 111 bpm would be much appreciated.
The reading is 115 bpm
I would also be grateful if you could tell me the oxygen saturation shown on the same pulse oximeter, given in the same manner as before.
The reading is 89 %
